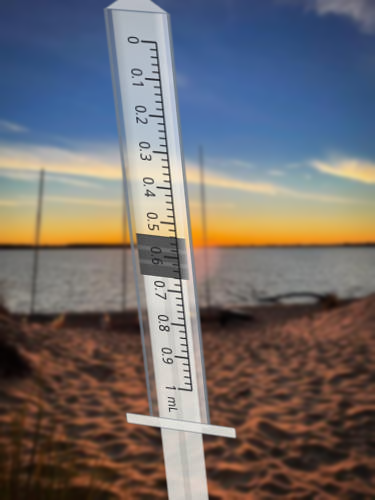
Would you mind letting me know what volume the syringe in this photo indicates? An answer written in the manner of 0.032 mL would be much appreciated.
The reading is 0.54 mL
